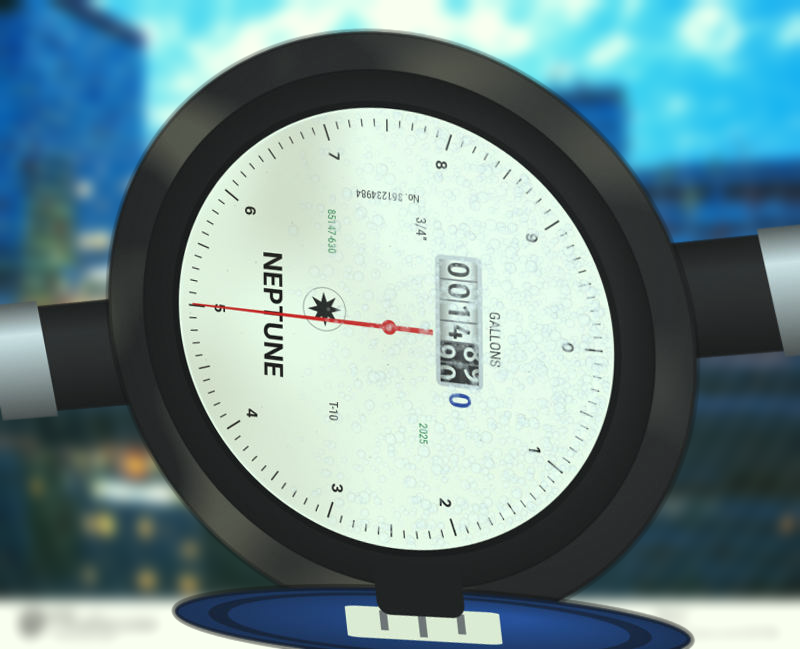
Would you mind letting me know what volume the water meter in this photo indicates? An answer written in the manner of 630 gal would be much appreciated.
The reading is 14895.0 gal
